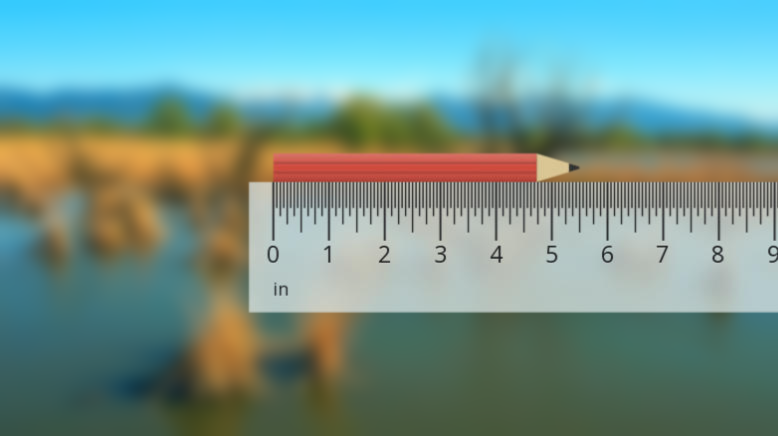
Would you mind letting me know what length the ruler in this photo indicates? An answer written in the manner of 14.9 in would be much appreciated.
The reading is 5.5 in
